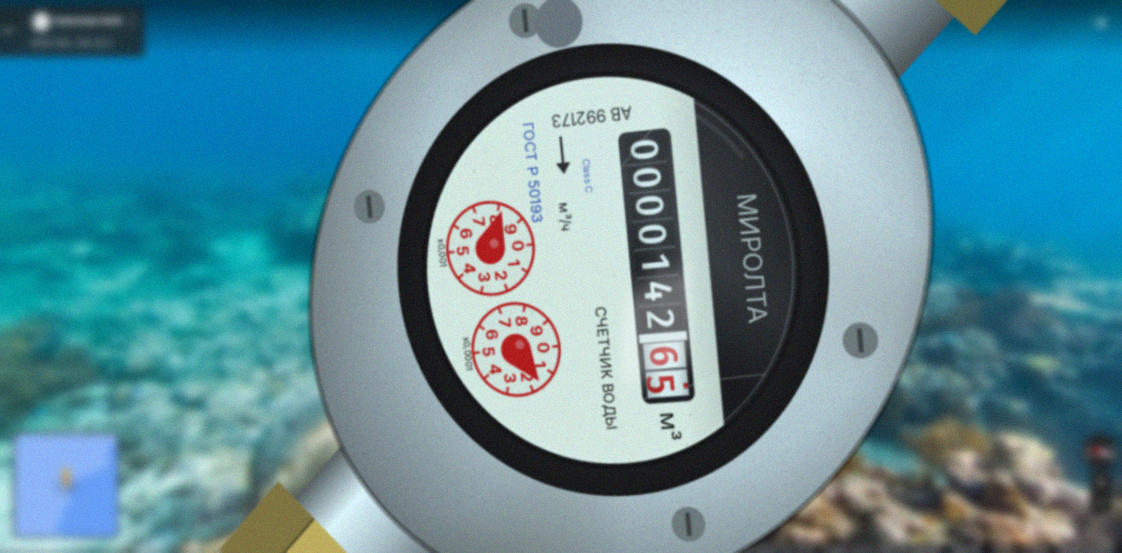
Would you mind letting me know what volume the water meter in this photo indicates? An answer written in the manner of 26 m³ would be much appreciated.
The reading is 142.6481 m³
